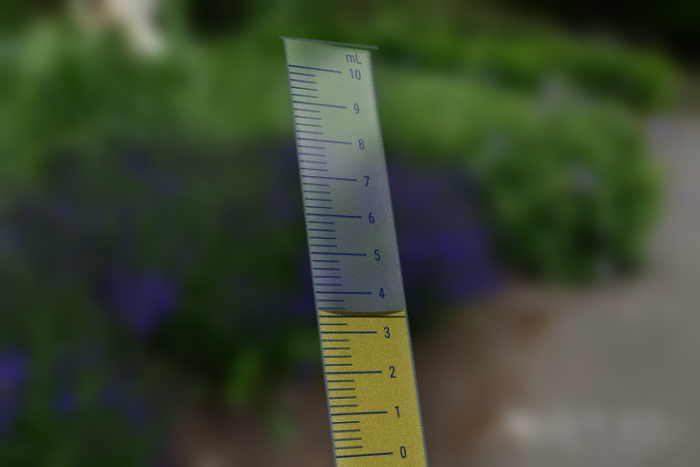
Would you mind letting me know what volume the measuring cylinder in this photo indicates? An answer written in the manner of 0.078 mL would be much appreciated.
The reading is 3.4 mL
